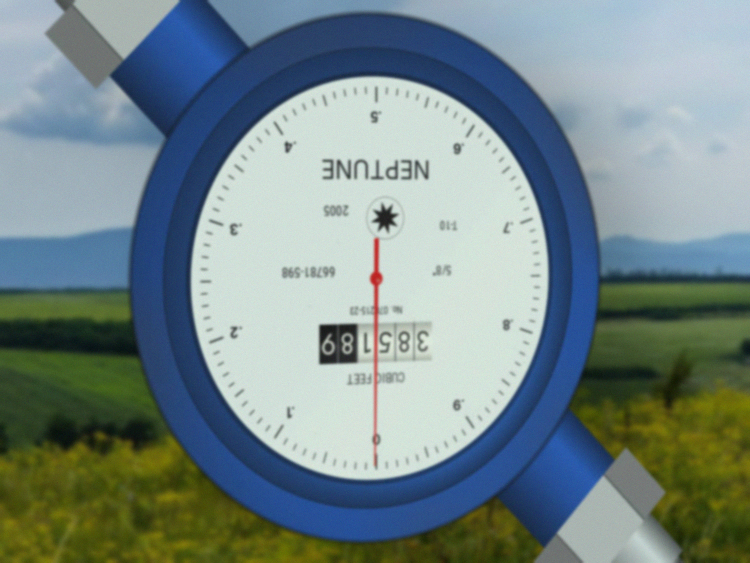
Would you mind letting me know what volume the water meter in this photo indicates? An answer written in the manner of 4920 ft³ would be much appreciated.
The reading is 385189.00 ft³
